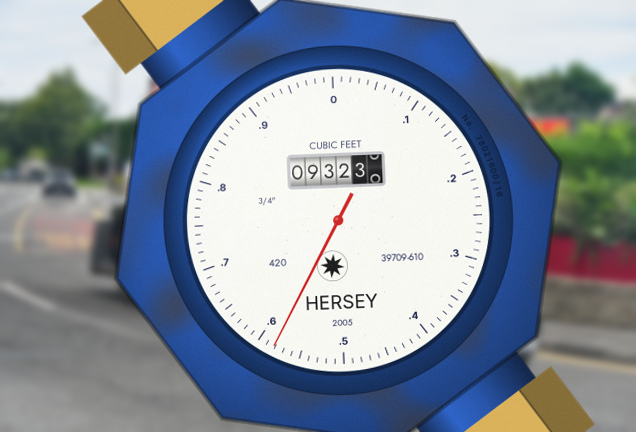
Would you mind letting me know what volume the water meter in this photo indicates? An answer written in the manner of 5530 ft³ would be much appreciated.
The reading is 93238.58 ft³
